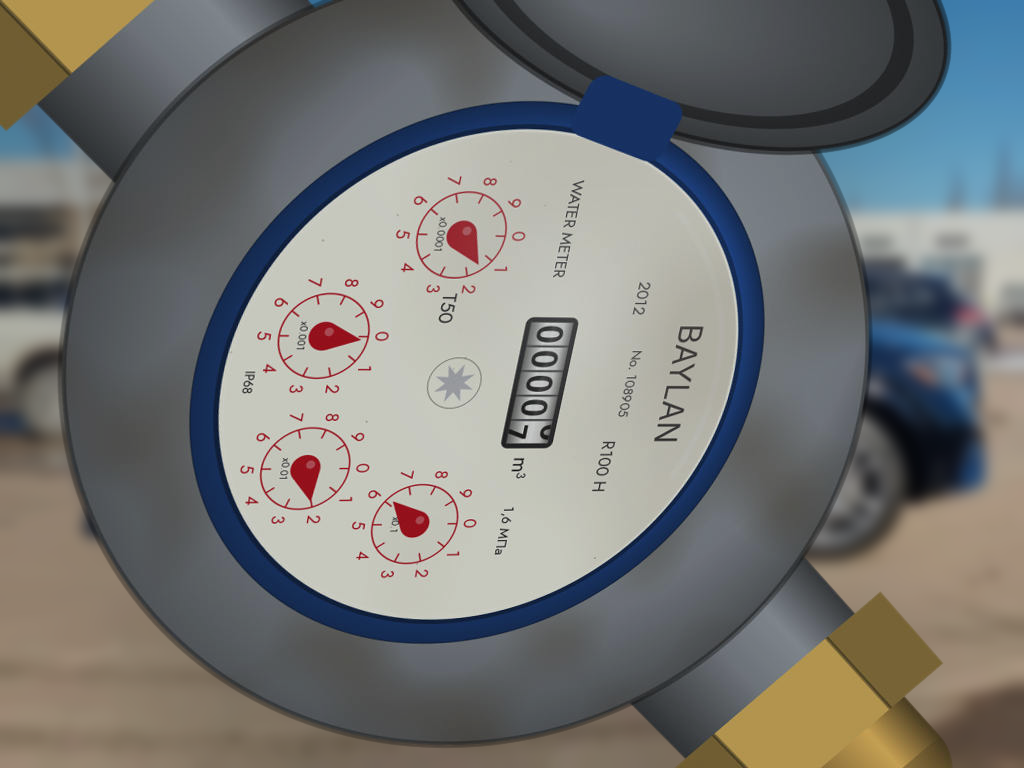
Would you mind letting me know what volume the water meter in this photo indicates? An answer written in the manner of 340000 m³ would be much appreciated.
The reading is 6.6201 m³
